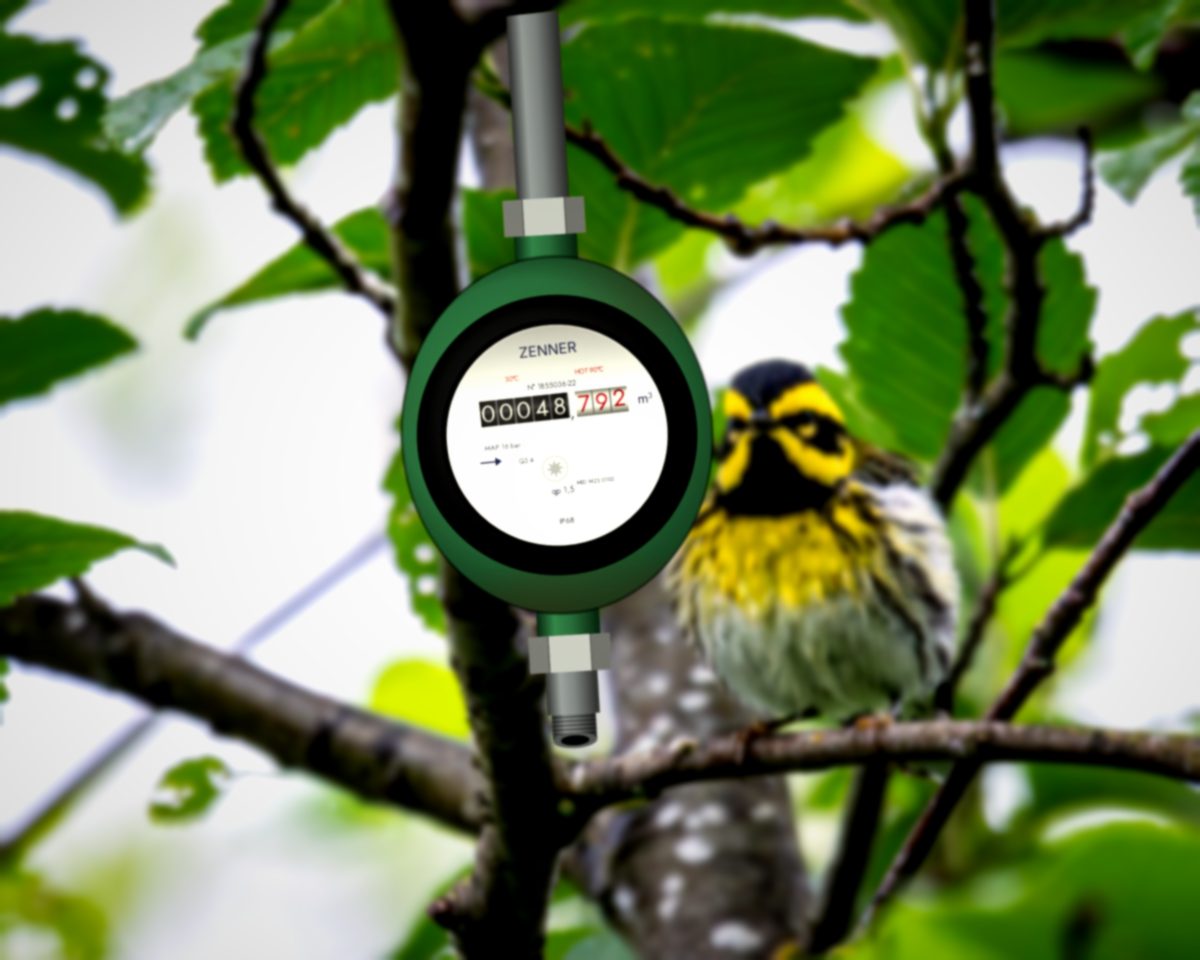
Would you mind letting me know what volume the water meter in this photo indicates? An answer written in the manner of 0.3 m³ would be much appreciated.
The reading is 48.792 m³
